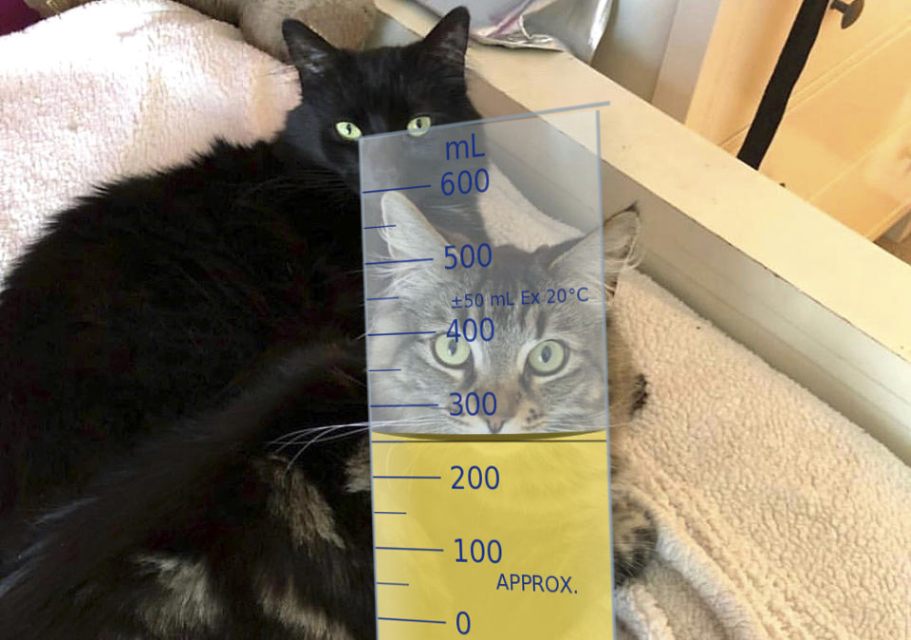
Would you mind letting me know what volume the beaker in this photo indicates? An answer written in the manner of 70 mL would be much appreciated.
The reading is 250 mL
